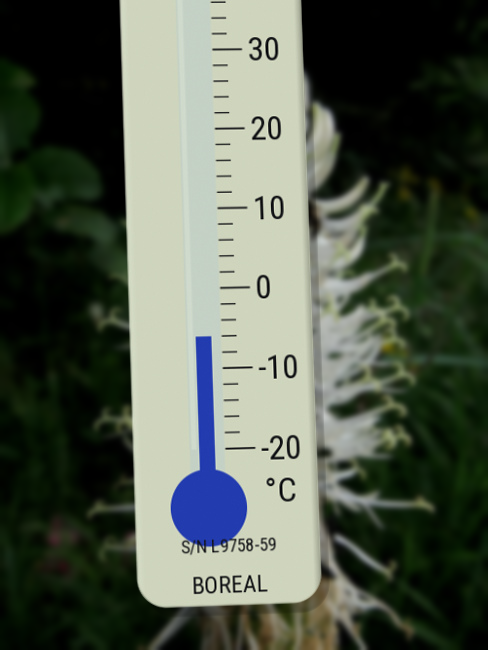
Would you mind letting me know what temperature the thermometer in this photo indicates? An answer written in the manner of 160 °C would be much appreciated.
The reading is -6 °C
